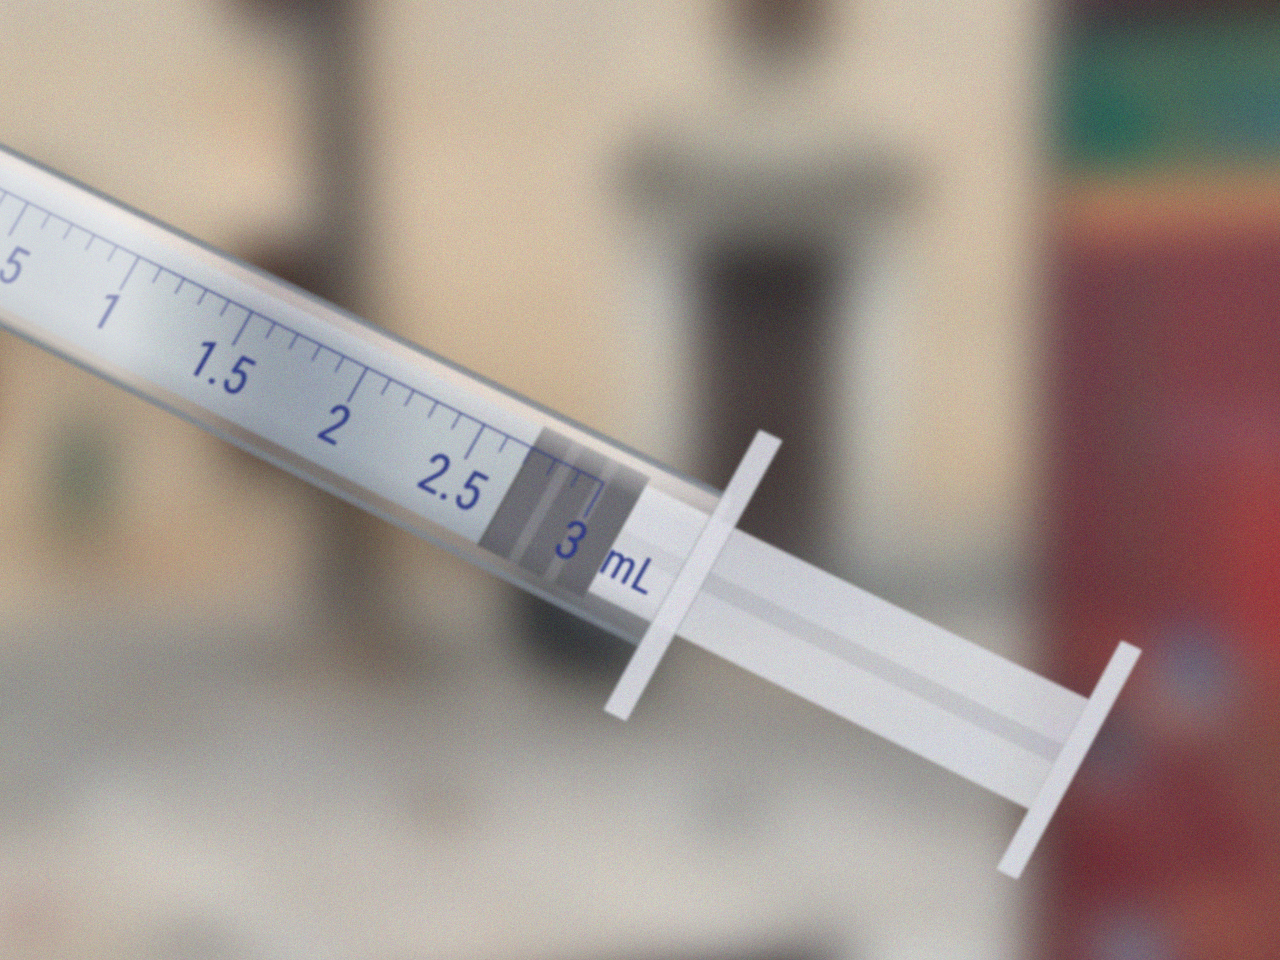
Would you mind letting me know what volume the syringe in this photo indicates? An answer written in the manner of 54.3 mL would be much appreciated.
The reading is 2.7 mL
